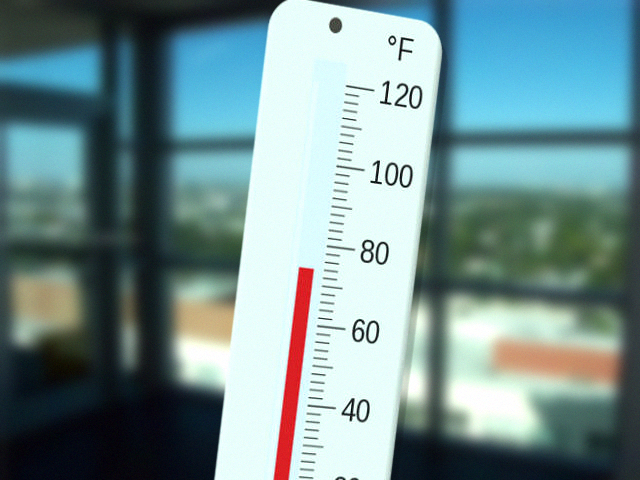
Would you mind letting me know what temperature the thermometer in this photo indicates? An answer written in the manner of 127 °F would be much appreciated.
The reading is 74 °F
